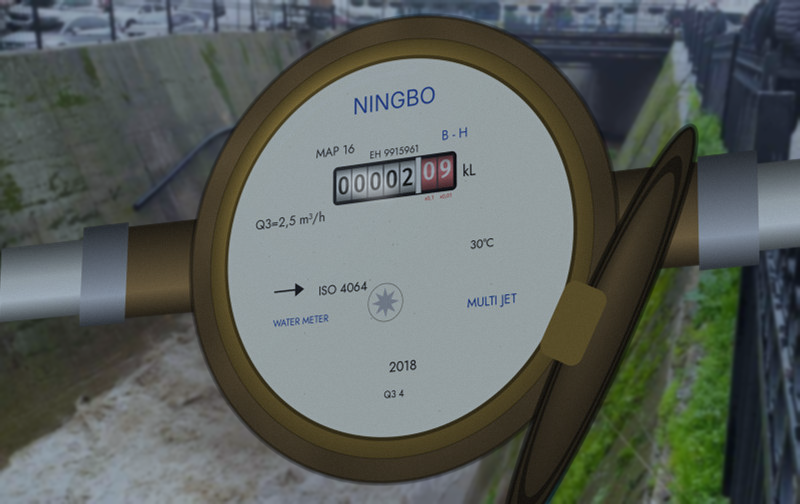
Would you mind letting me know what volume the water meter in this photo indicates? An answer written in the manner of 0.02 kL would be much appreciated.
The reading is 2.09 kL
